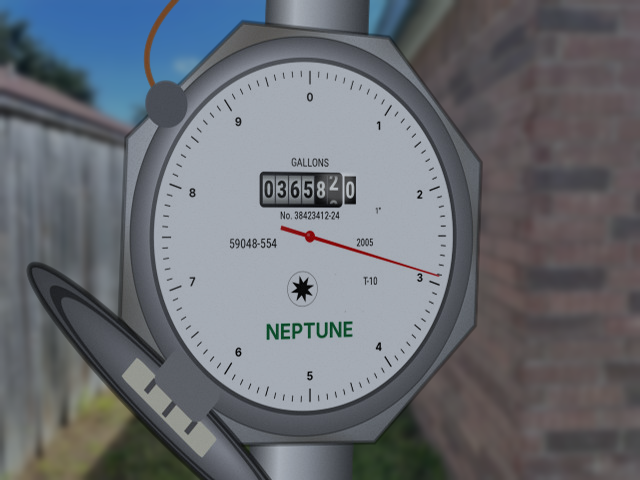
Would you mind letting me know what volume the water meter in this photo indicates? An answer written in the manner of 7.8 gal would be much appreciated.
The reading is 365822.9 gal
